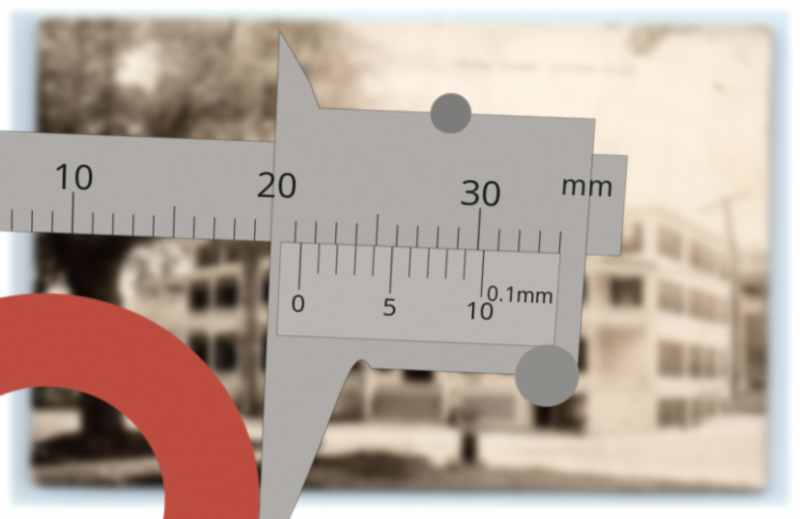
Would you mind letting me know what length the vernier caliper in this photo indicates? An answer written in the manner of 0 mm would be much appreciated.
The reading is 21.3 mm
